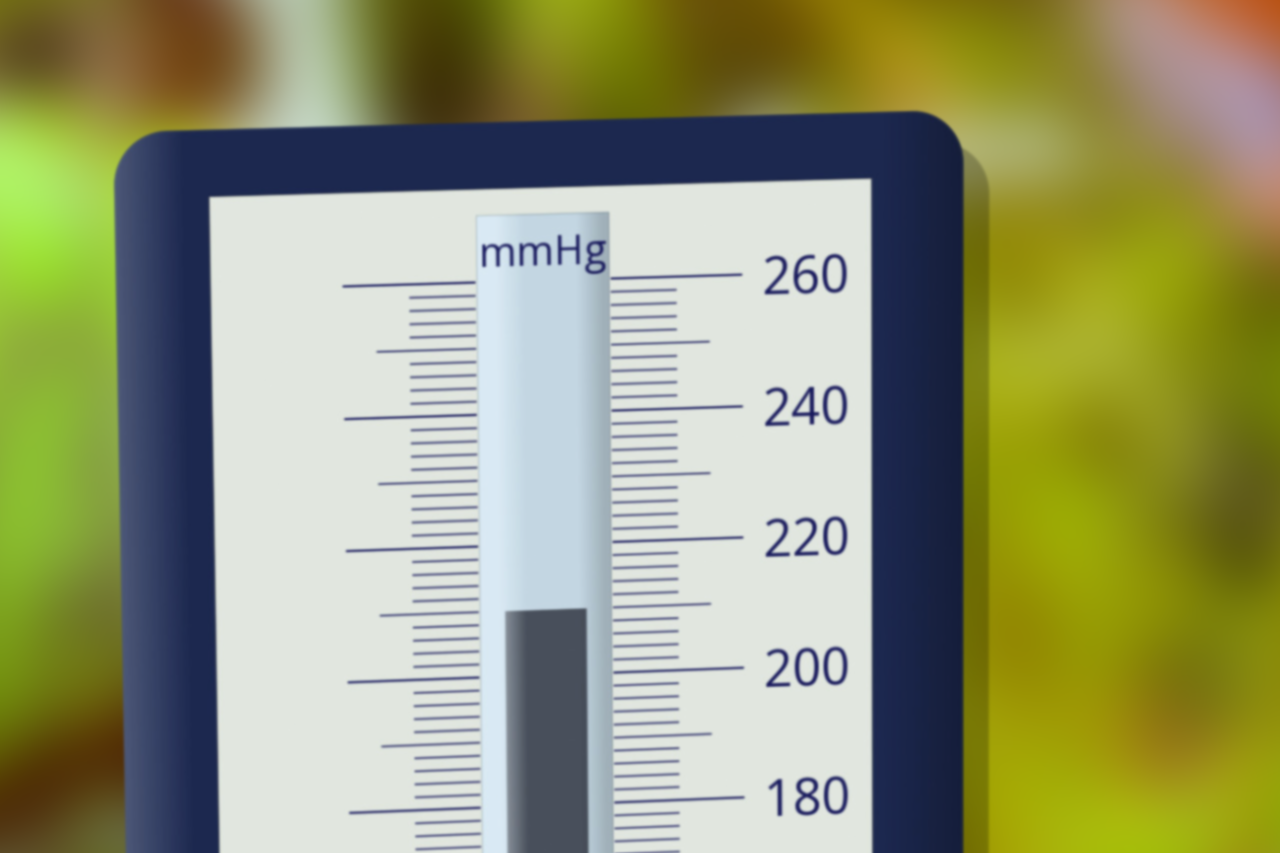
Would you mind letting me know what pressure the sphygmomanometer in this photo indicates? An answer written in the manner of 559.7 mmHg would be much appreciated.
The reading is 210 mmHg
